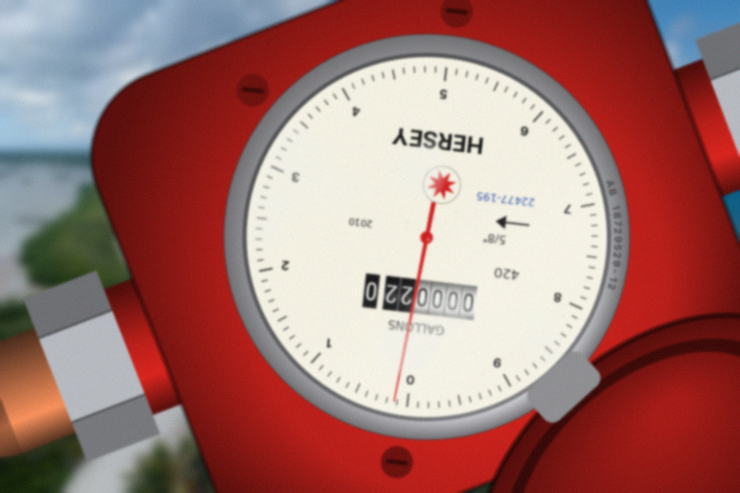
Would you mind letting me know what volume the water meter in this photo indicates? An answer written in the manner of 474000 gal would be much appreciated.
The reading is 220.1 gal
